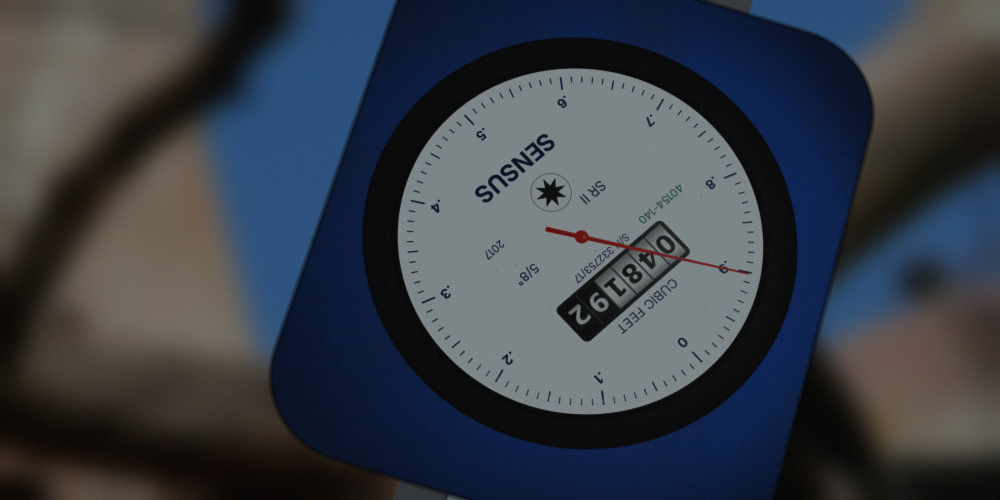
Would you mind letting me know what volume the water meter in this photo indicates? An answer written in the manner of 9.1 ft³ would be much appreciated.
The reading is 48191.90 ft³
